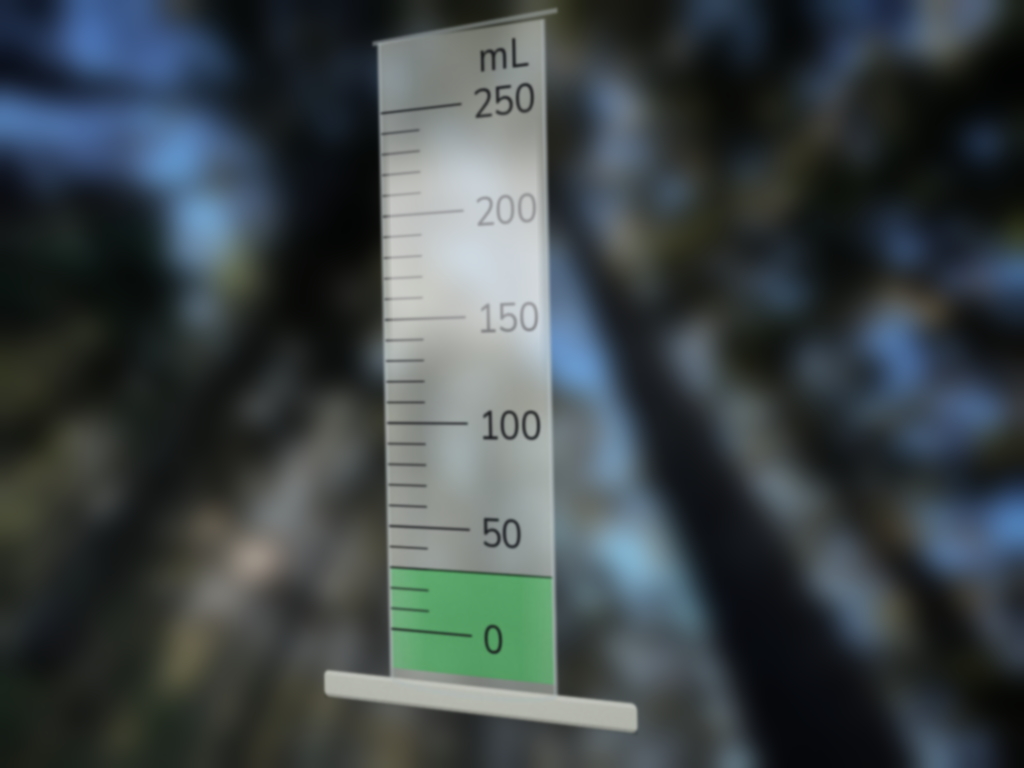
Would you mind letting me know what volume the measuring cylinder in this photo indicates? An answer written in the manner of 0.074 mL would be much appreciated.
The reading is 30 mL
